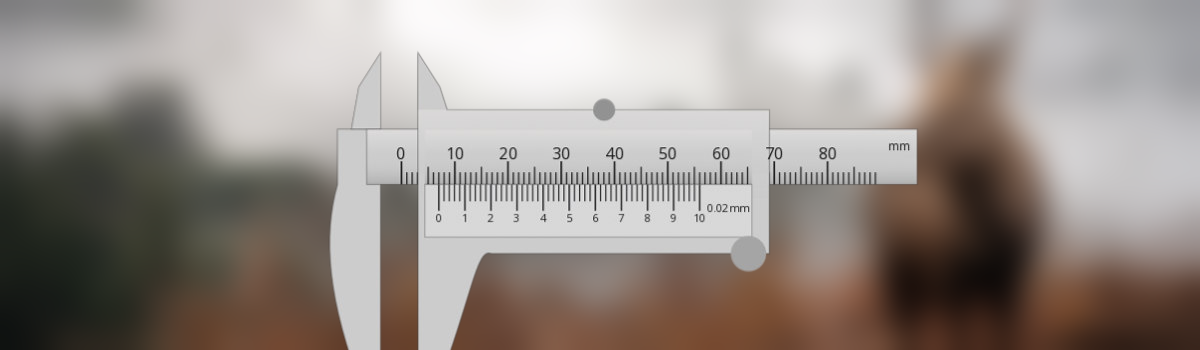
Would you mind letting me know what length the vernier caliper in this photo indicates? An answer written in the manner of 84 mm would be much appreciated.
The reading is 7.0 mm
